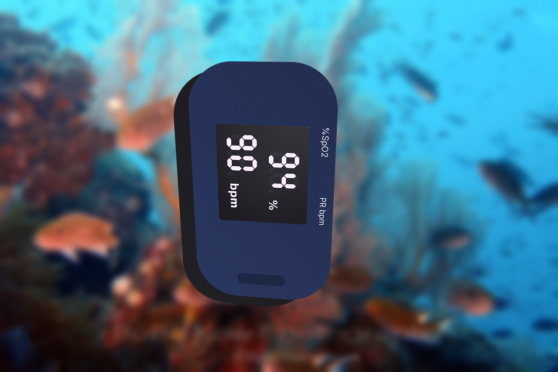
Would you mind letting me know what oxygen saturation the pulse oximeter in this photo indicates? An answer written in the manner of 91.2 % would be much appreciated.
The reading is 94 %
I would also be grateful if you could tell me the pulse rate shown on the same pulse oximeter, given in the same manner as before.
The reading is 90 bpm
